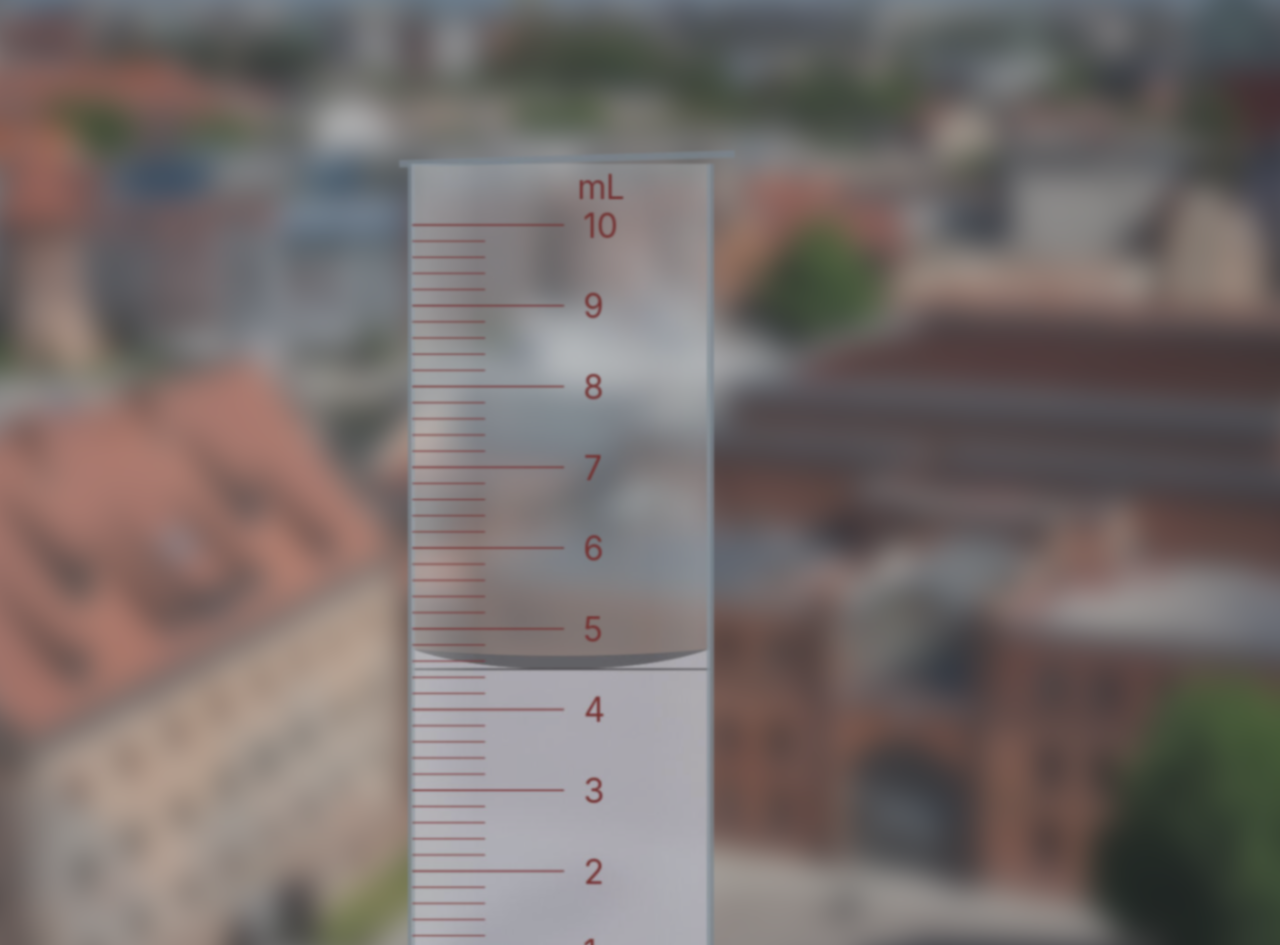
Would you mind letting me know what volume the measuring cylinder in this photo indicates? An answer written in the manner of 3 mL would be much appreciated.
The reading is 4.5 mL
